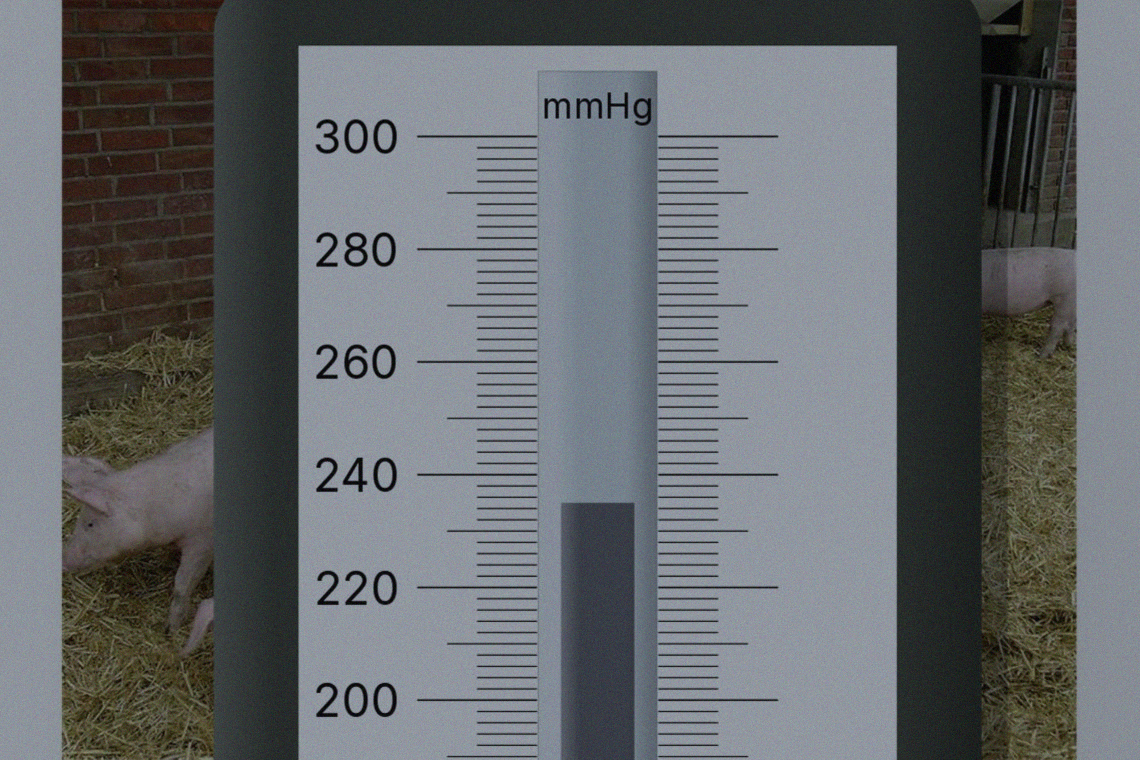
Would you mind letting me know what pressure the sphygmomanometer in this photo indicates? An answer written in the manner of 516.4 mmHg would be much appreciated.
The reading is 235 mmHg
